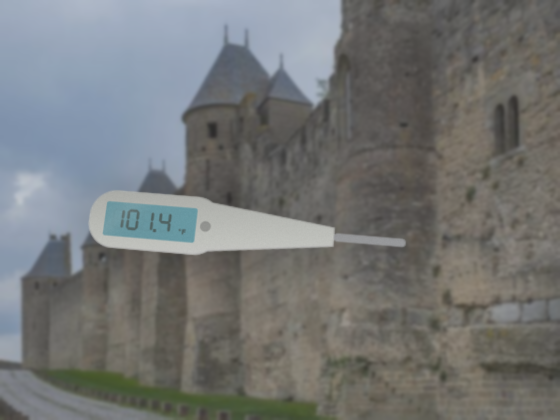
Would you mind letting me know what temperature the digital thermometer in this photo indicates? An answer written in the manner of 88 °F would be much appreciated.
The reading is 101.4 °F
